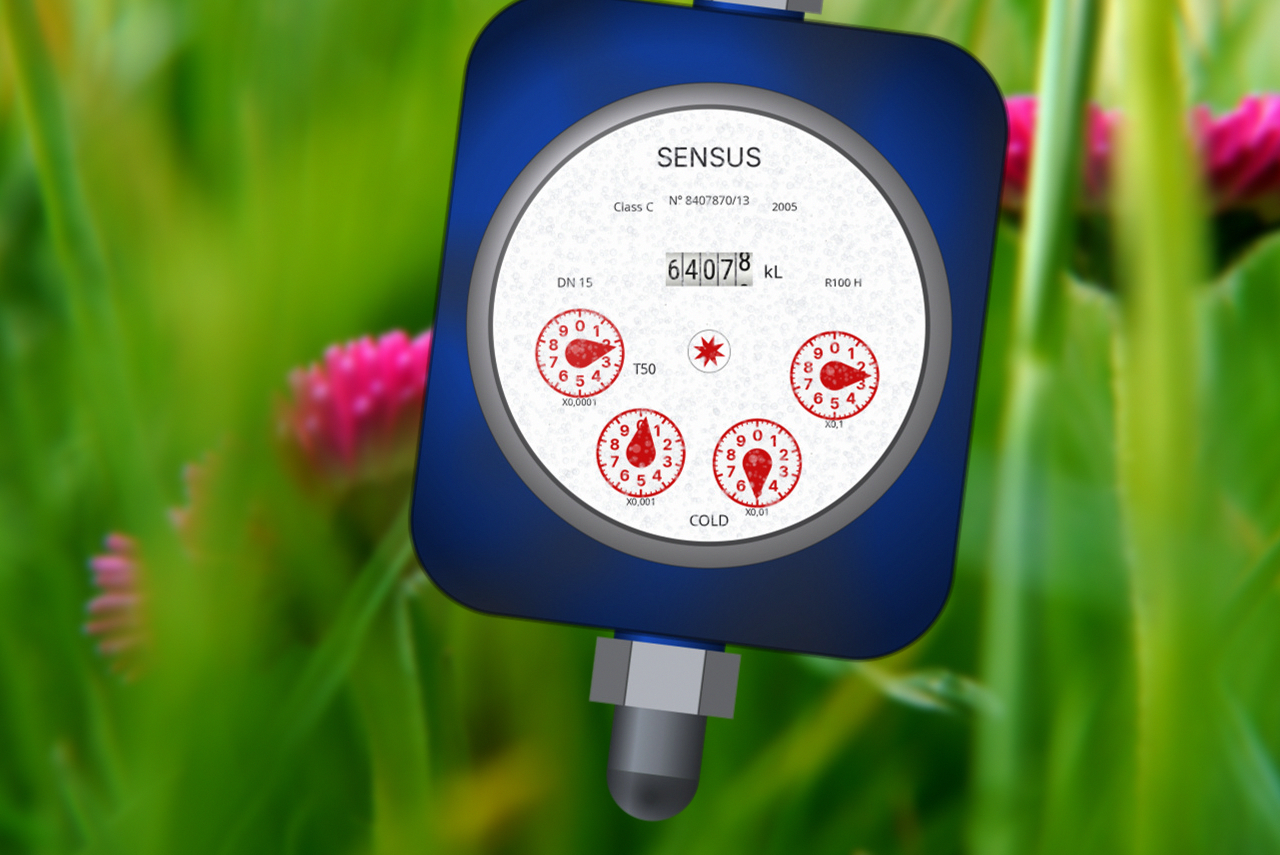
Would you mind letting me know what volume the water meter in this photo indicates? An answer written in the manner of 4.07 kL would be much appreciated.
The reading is 64078.2502 kL
